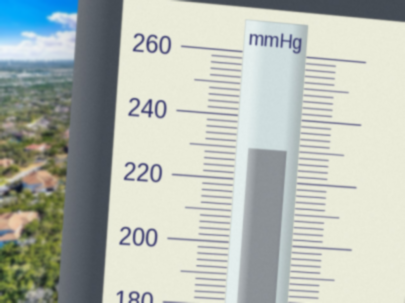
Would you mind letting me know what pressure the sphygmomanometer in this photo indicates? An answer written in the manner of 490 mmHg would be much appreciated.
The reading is 230 mmHg
